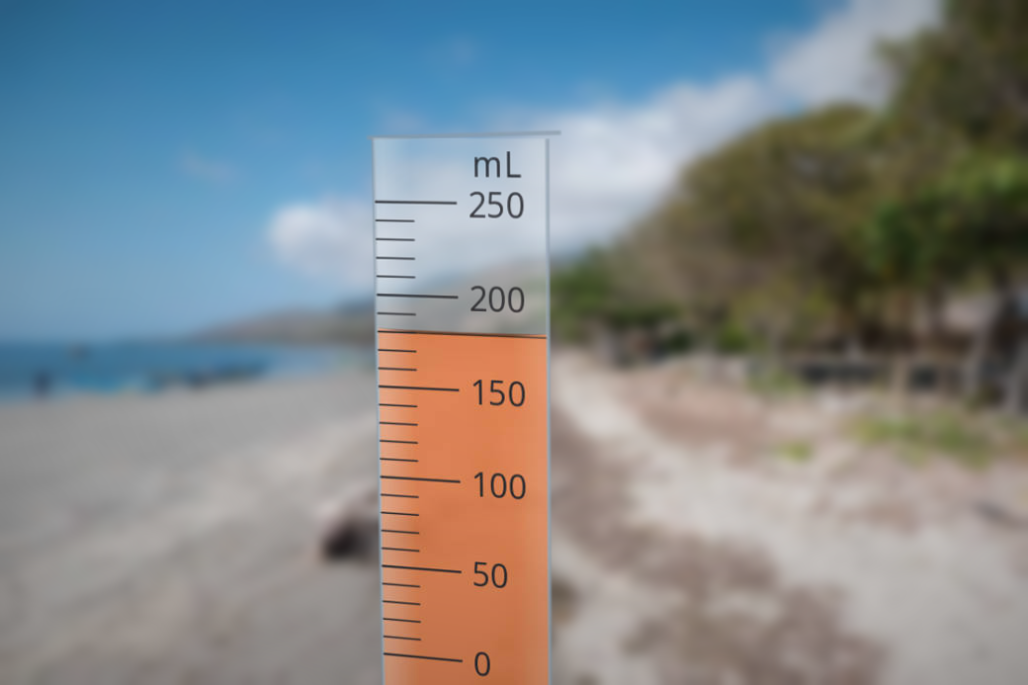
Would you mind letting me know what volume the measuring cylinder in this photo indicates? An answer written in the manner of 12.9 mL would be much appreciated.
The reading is 180 mL
